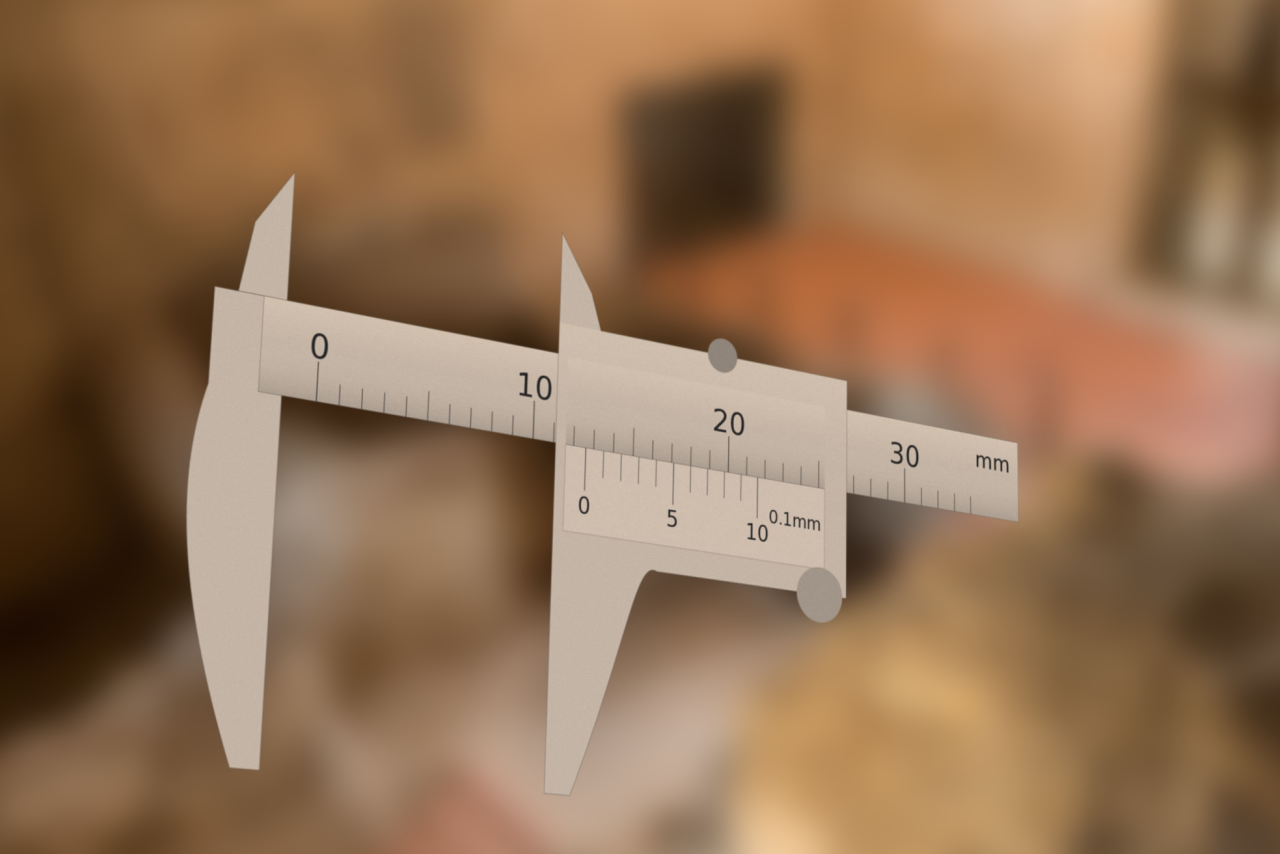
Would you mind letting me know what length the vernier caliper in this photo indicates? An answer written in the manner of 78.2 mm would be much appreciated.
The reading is 12.6 mm
